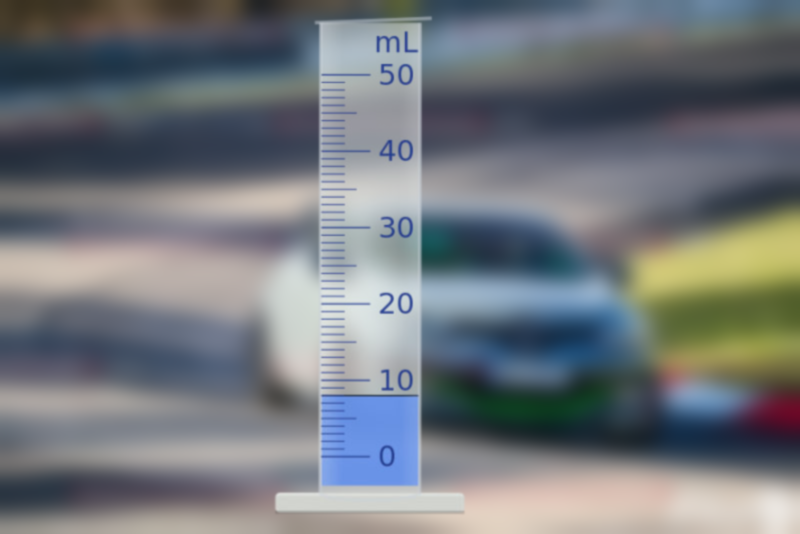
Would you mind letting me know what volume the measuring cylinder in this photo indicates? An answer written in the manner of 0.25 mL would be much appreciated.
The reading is 8 mL
